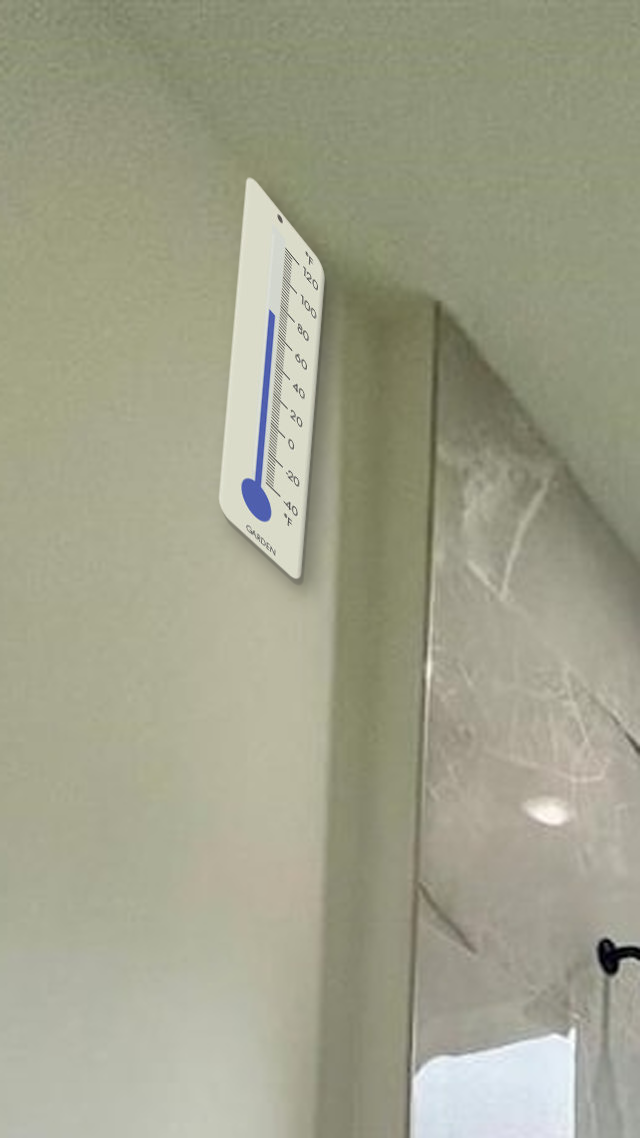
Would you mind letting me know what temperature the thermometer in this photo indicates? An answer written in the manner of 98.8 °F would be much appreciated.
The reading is 70 °F
